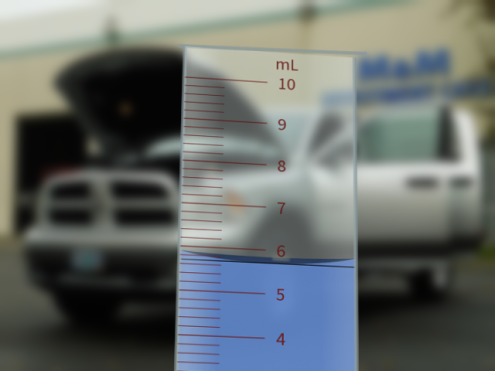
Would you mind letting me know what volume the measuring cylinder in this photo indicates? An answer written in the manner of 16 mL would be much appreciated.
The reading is 5.7 mL
